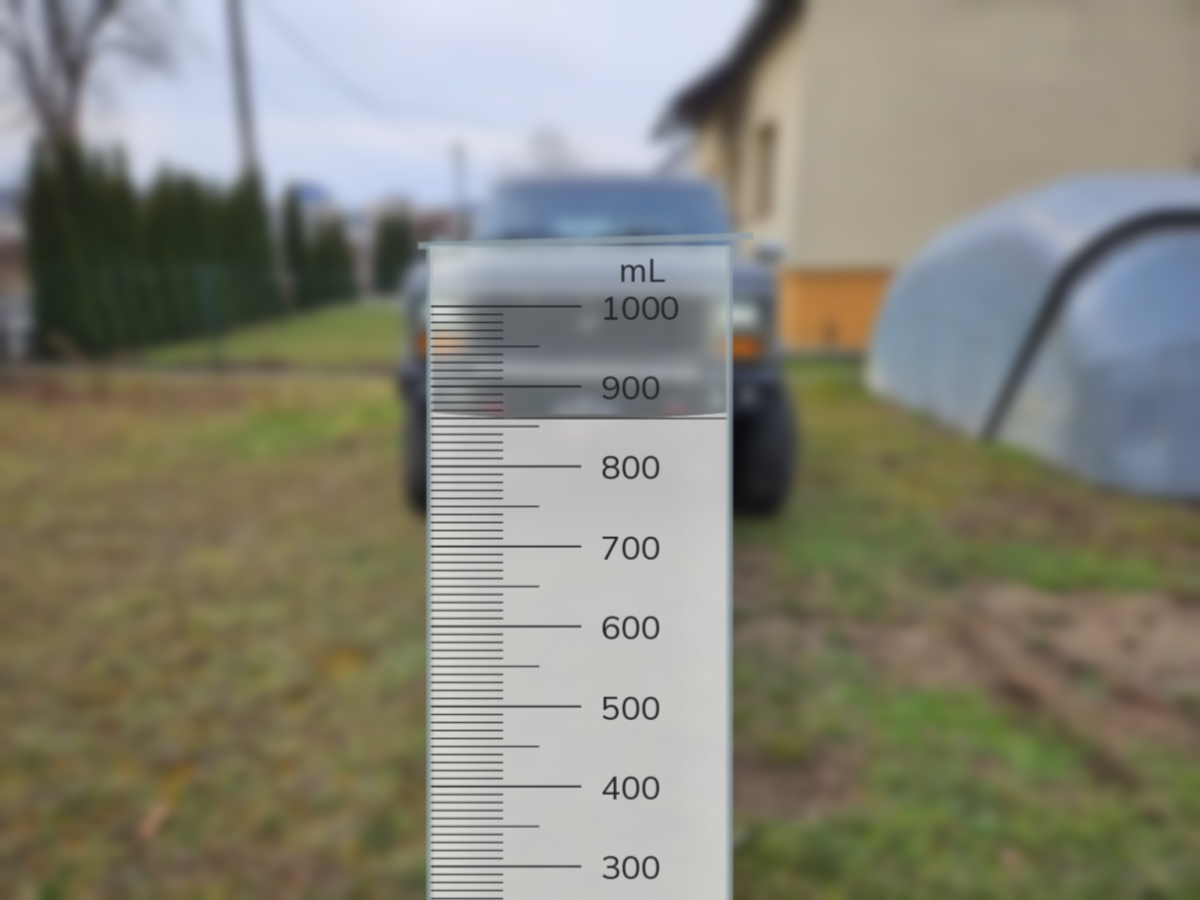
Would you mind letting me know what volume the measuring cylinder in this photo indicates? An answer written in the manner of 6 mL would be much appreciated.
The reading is 860 mL
